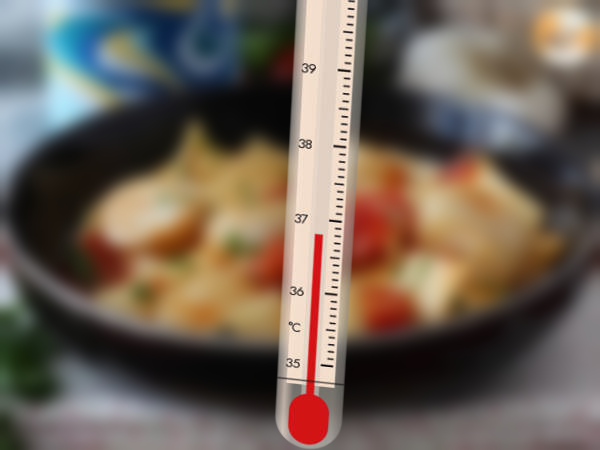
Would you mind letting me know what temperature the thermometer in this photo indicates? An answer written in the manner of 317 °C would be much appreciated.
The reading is 36.8 °C
